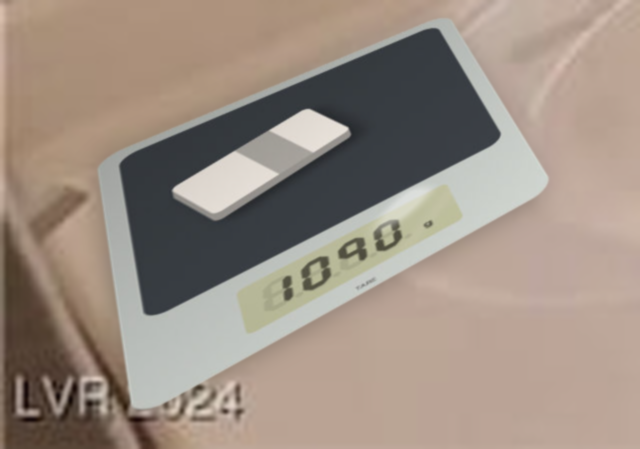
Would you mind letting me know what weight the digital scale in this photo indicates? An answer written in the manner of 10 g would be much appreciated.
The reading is 1090 g
